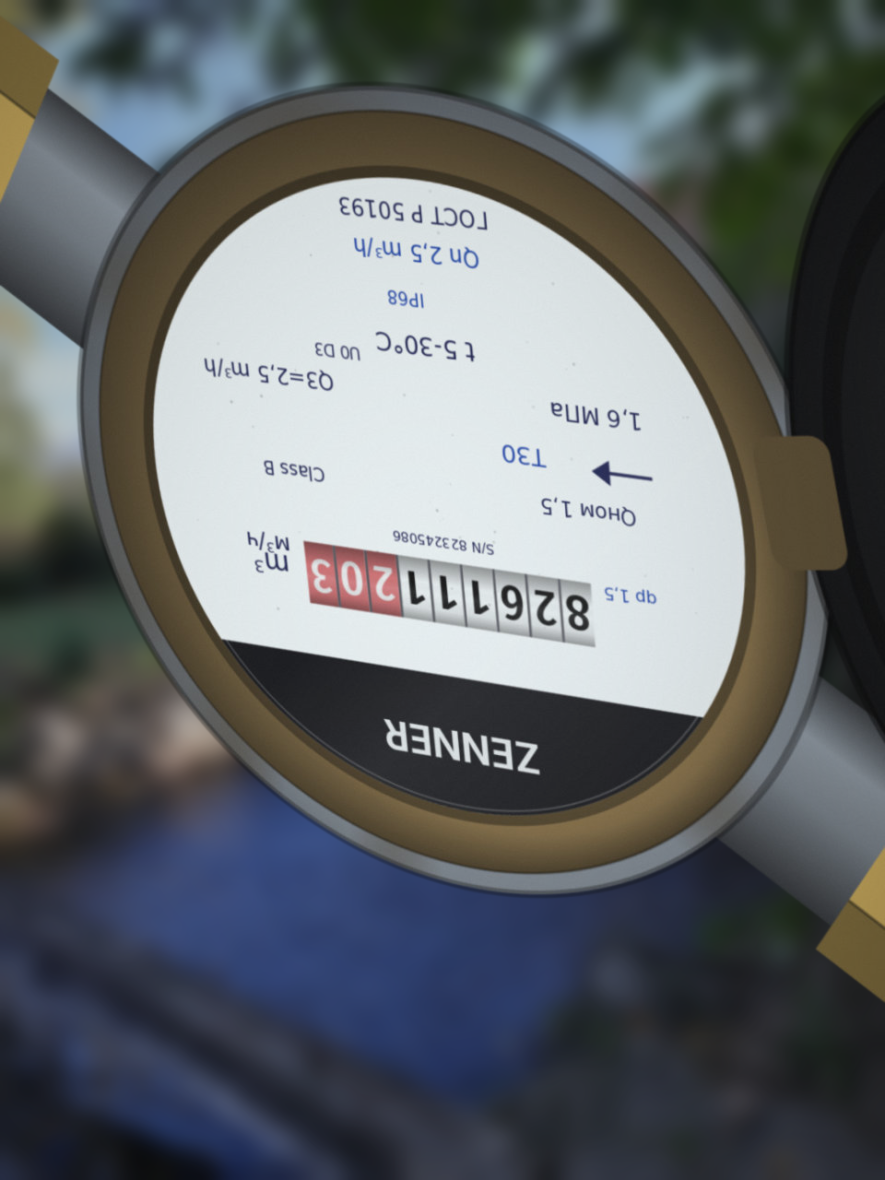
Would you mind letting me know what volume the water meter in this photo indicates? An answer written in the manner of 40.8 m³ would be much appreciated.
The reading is 826111.203 m³
